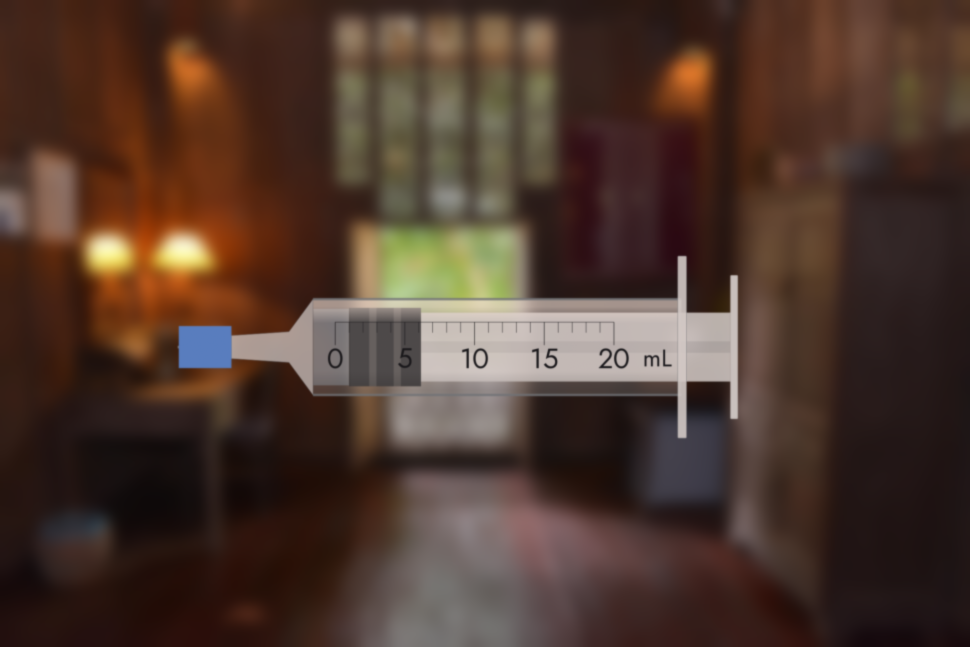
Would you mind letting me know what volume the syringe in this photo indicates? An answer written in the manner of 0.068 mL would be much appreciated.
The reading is 1 mL
